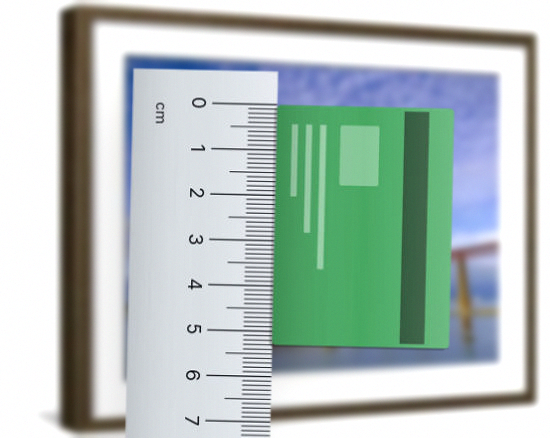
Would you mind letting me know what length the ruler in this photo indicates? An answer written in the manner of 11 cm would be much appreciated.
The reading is 5.3 cm
